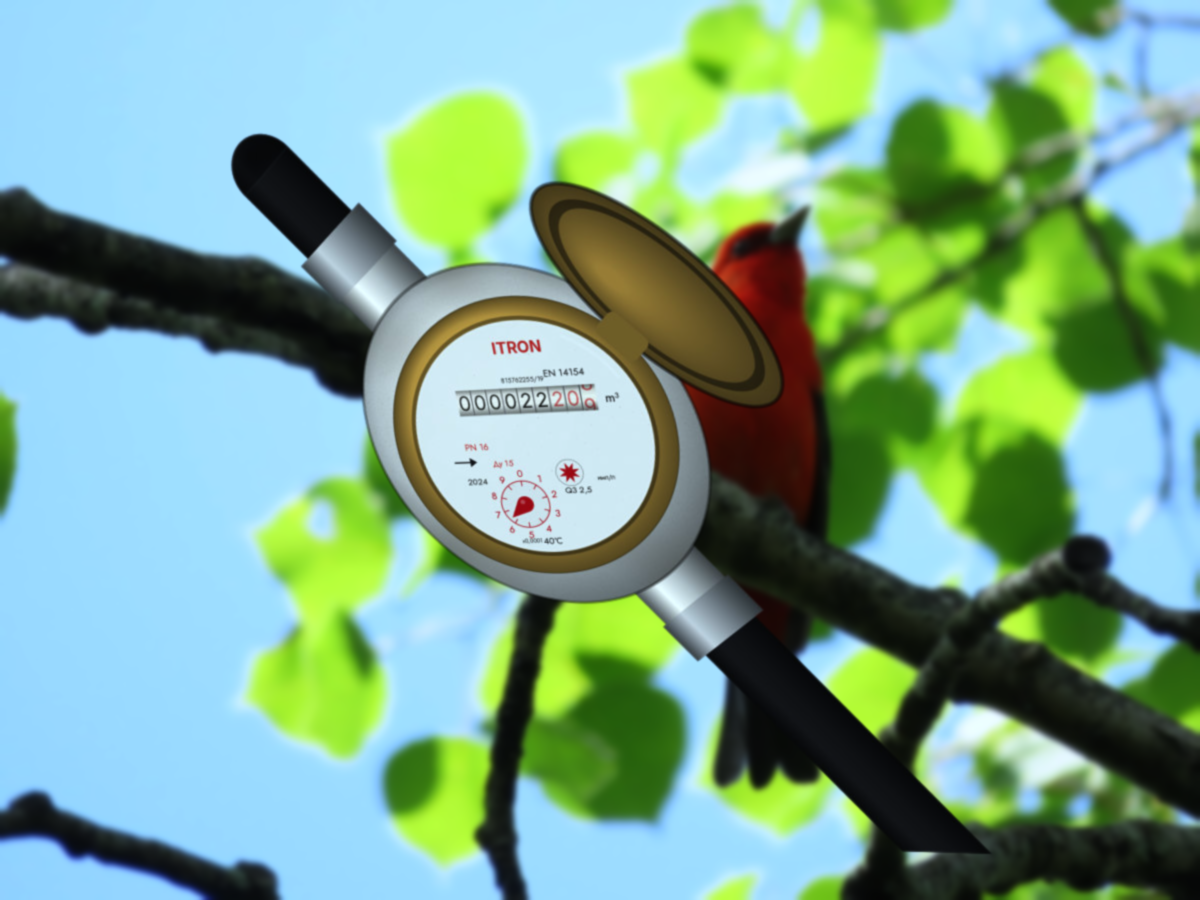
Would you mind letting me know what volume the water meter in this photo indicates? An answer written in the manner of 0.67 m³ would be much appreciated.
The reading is 22.2086 m³
